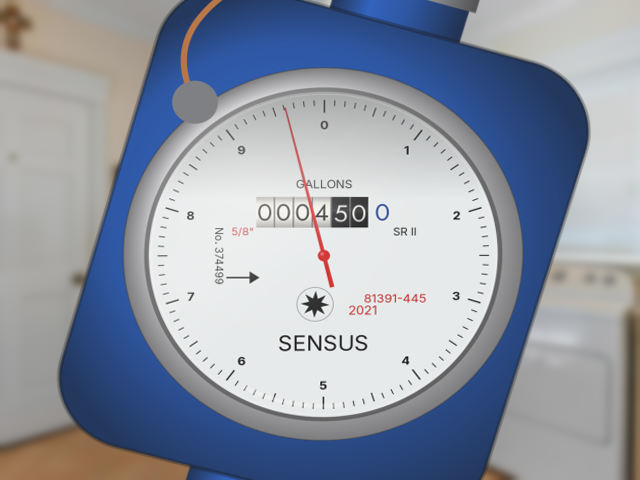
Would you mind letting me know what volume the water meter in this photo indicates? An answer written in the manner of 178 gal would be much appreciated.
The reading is 4499.6 gal
